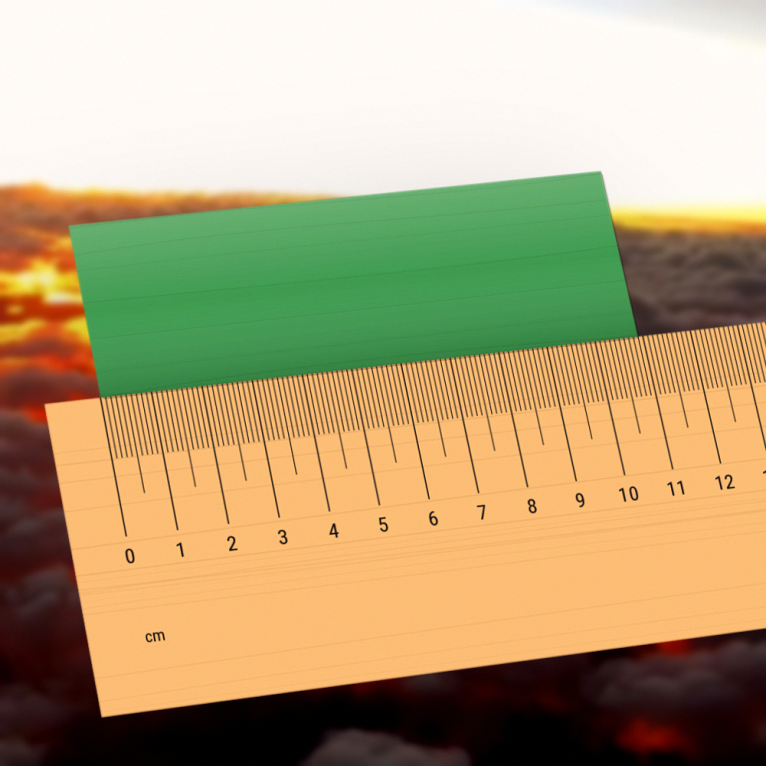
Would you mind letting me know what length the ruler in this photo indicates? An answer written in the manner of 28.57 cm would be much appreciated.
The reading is 10.9 cm
